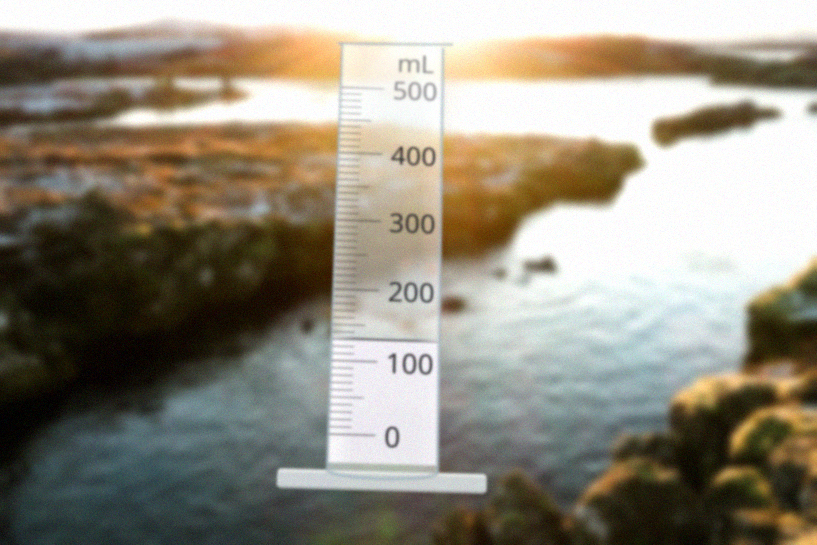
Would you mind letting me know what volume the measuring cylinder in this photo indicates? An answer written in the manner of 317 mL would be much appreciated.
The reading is 130 mL
